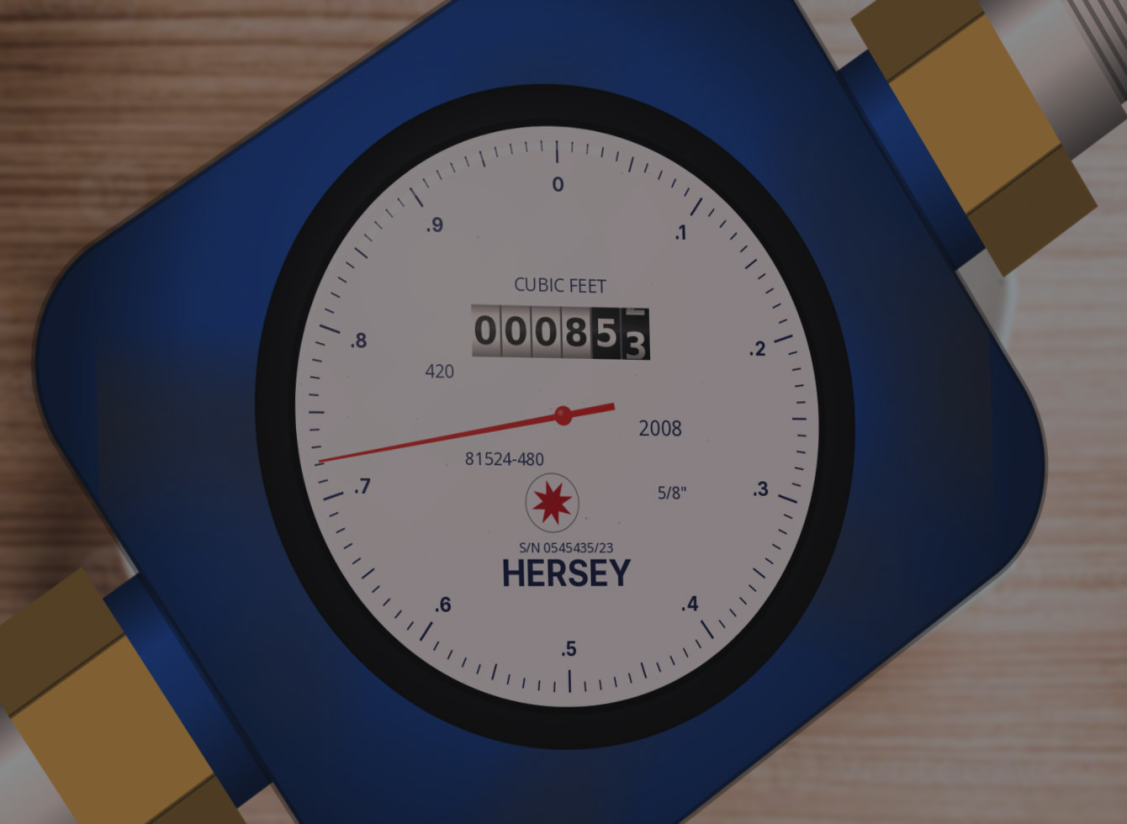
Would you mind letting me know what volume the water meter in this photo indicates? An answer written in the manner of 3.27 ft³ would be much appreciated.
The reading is 852.72 ft³
